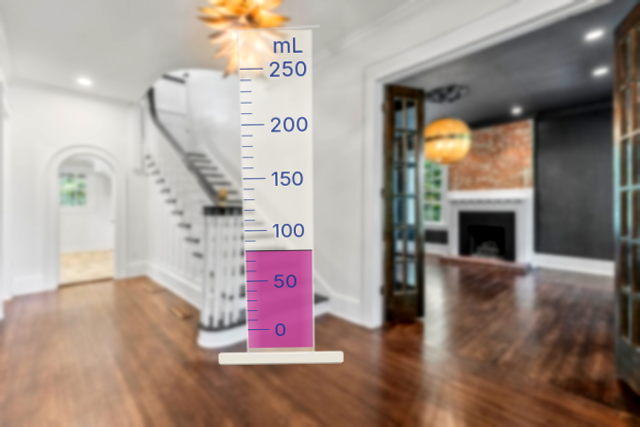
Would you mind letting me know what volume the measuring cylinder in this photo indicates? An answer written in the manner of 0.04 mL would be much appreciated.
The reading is 80 mL
